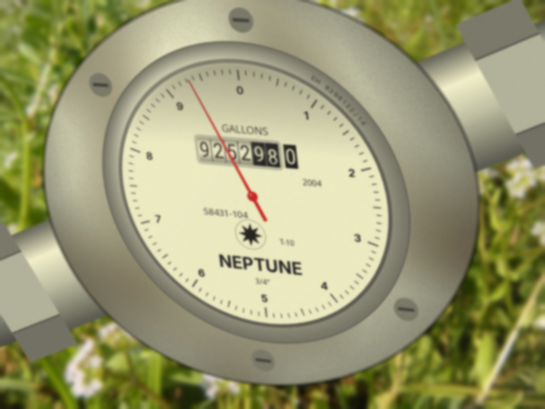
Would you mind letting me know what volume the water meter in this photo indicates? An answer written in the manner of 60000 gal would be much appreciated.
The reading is 9252979.3 gal
